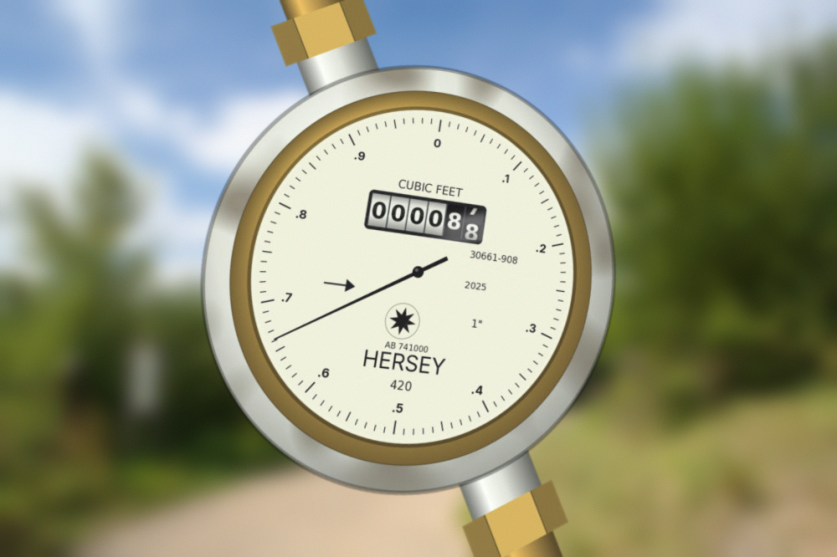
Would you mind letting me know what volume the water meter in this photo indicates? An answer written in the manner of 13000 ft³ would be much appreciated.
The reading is 87.66 ft³
